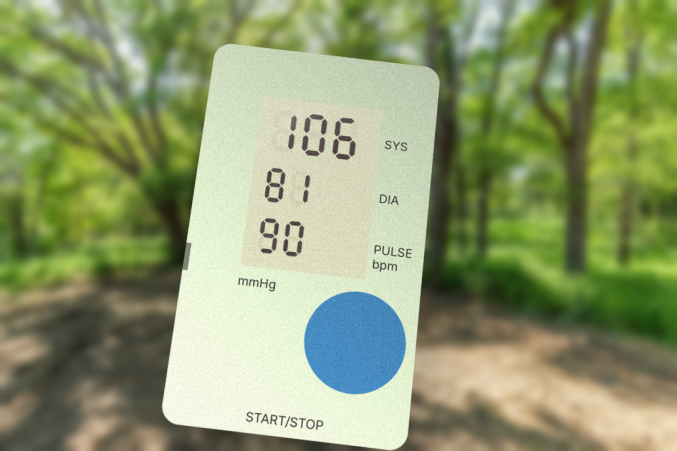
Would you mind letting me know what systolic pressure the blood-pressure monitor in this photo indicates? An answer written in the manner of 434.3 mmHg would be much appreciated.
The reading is 106 mmHg
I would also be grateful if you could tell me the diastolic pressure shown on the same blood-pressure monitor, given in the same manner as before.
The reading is 81 mmHg
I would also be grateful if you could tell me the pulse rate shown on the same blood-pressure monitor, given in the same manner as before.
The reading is 90 bpm
